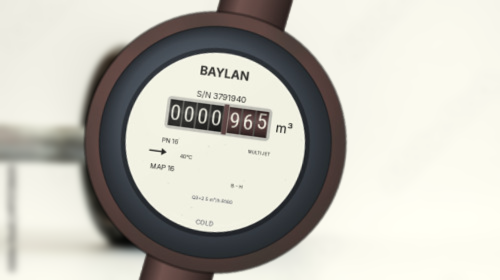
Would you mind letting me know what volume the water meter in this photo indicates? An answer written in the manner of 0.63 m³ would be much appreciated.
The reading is 0.965 m³
